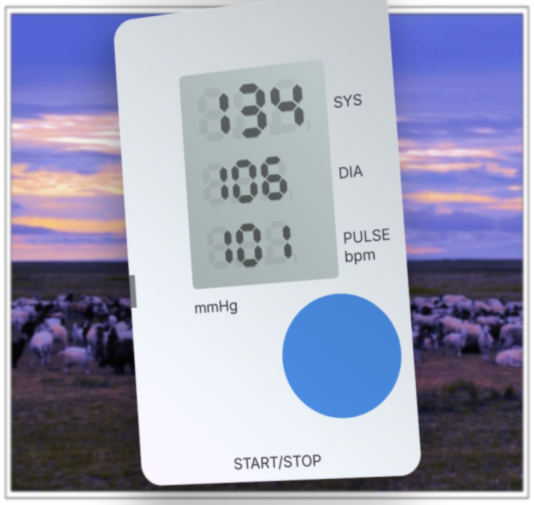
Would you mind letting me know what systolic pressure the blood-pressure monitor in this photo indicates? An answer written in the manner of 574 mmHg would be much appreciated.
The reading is 134 mmHg
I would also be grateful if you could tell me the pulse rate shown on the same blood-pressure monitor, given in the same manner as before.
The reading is 101 bpm
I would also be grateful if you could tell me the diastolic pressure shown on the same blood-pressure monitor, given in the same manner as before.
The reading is 106 mmHg
